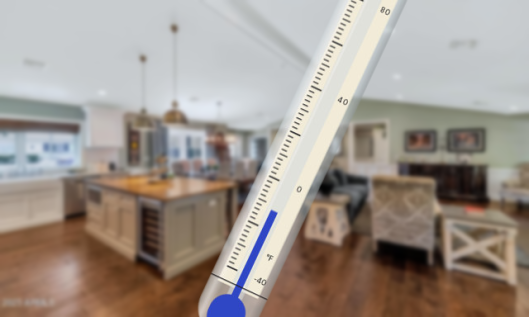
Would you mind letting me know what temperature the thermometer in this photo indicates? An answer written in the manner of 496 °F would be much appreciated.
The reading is -12 °F
